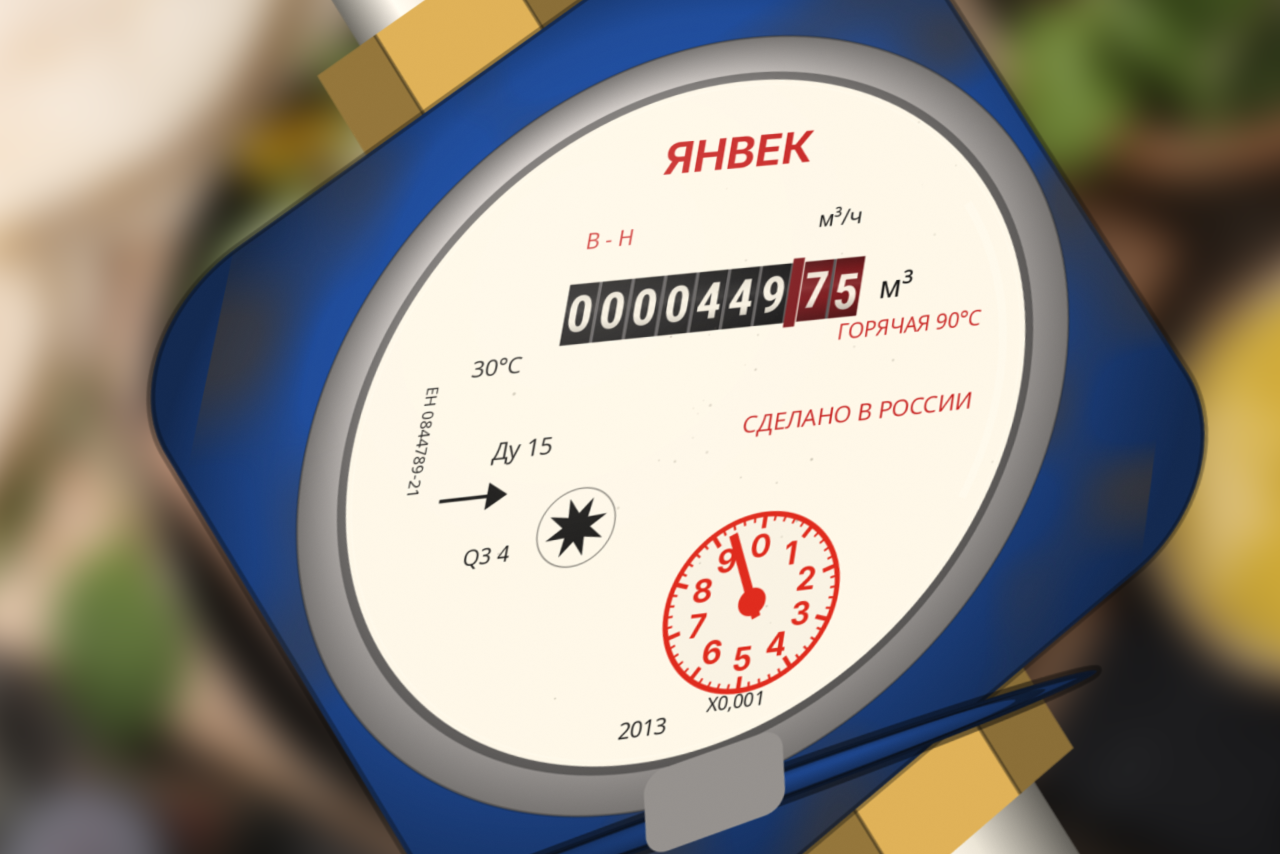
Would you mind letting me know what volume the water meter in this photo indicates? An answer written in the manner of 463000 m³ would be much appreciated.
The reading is 449.749 m³
